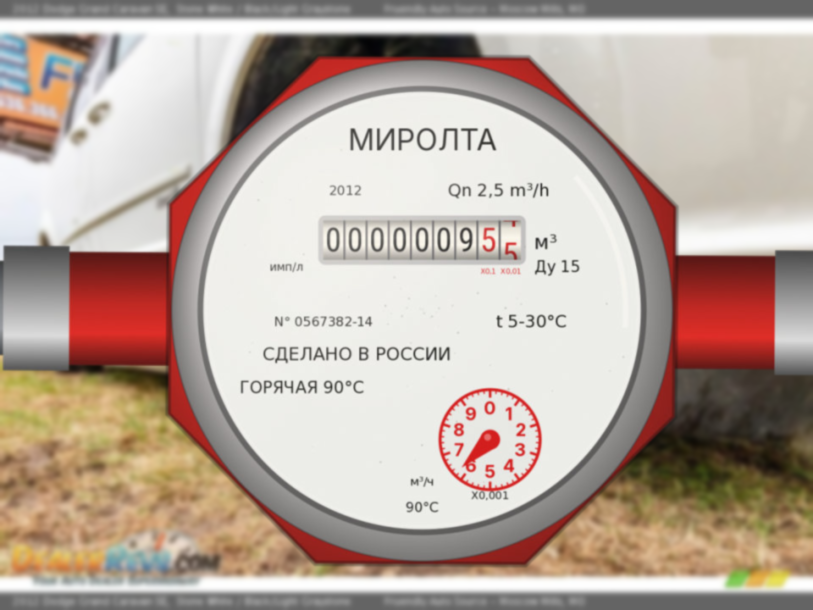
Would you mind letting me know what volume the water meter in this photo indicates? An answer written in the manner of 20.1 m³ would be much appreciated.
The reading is 9.546 m³
